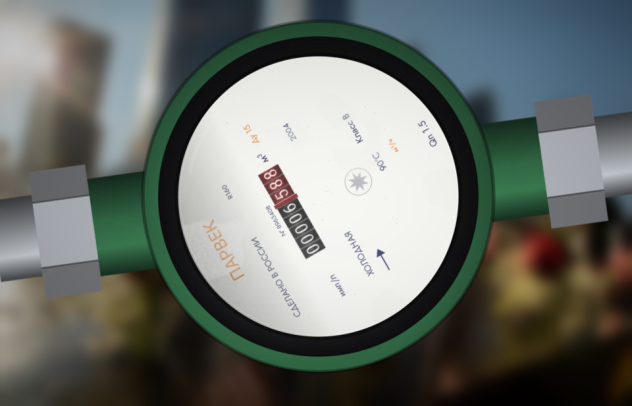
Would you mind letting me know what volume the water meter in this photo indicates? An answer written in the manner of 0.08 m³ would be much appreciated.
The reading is 6.588 m³
